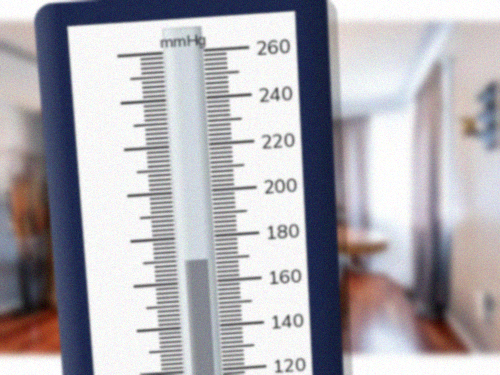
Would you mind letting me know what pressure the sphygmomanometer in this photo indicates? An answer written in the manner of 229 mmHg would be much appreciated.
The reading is 170 mmHg
